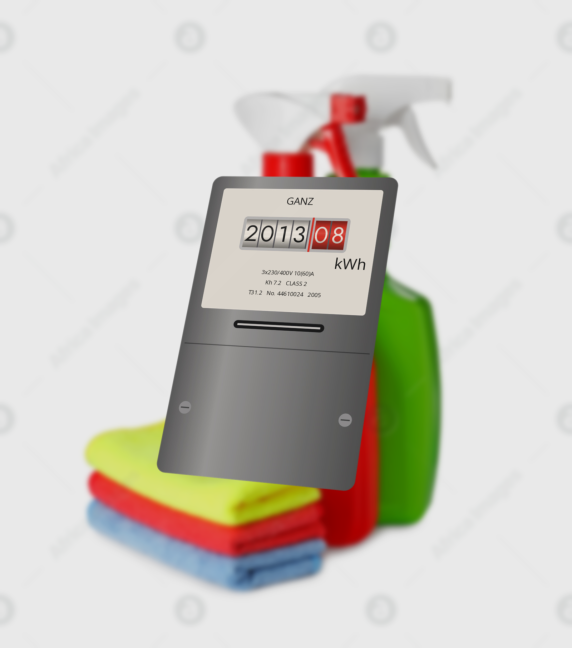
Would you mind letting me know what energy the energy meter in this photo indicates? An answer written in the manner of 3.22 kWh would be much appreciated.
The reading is 2013.08 kWh
